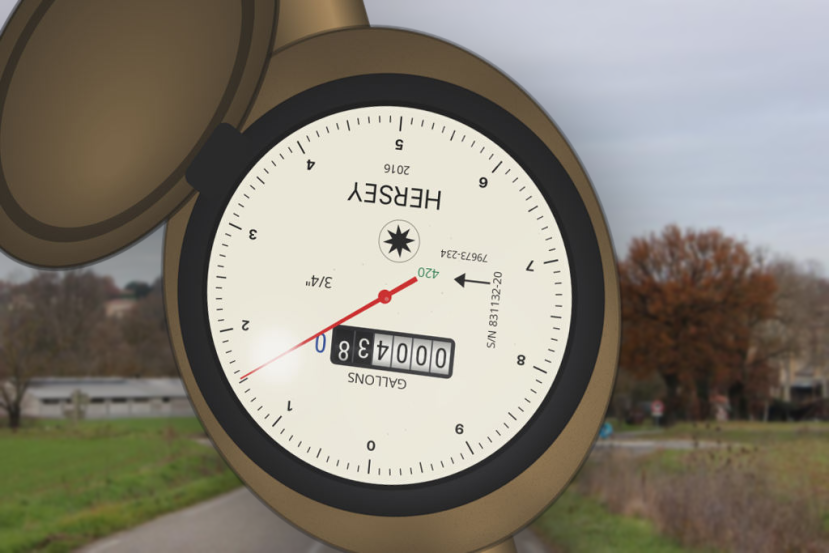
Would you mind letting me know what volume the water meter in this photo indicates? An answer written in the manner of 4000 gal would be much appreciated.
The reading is 4381.5 gal
